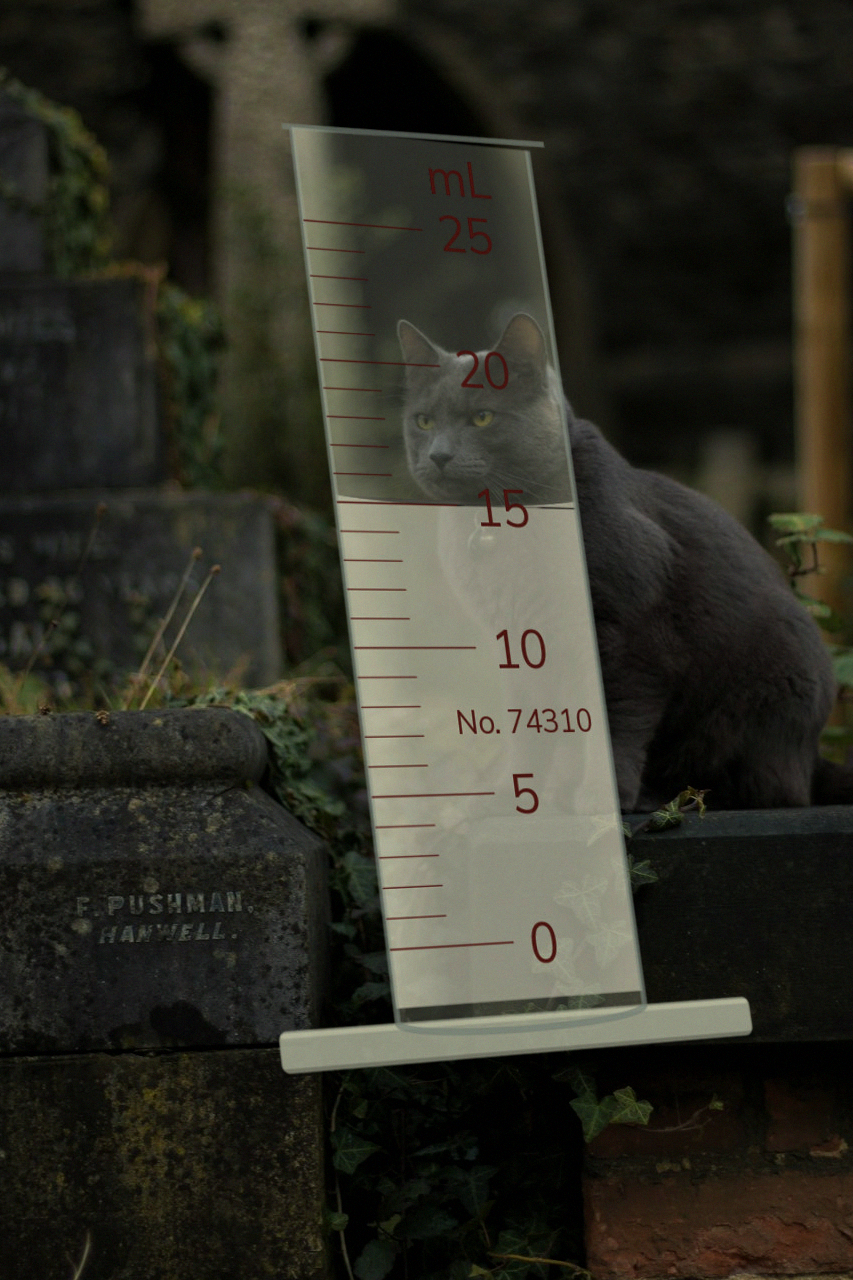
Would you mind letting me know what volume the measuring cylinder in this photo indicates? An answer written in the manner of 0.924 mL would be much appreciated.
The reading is 15 mL
